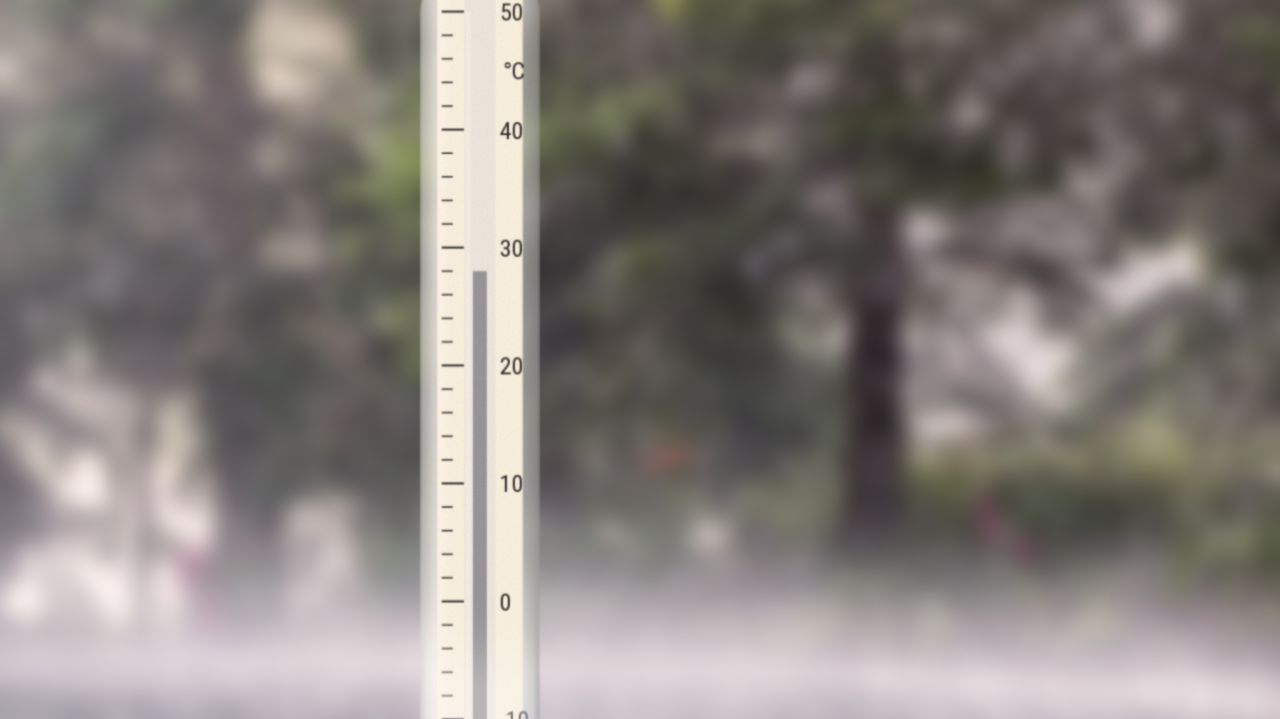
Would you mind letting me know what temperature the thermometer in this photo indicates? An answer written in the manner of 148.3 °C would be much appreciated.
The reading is 28 °C
